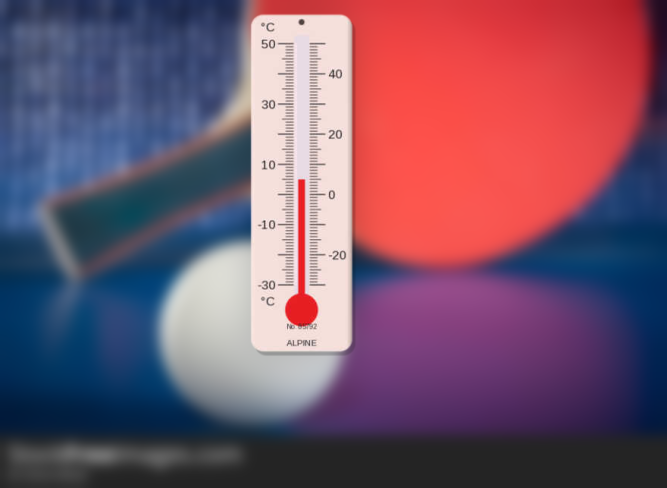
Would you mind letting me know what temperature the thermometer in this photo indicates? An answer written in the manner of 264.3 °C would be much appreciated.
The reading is 5 °C
